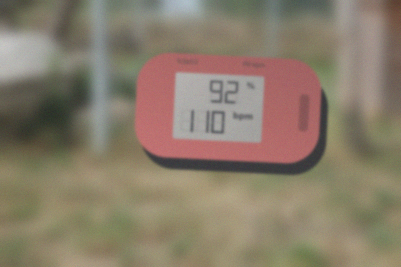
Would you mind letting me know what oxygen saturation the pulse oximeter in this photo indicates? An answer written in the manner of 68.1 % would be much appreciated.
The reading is 92 %
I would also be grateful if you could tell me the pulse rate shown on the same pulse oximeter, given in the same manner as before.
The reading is 110 bpm
